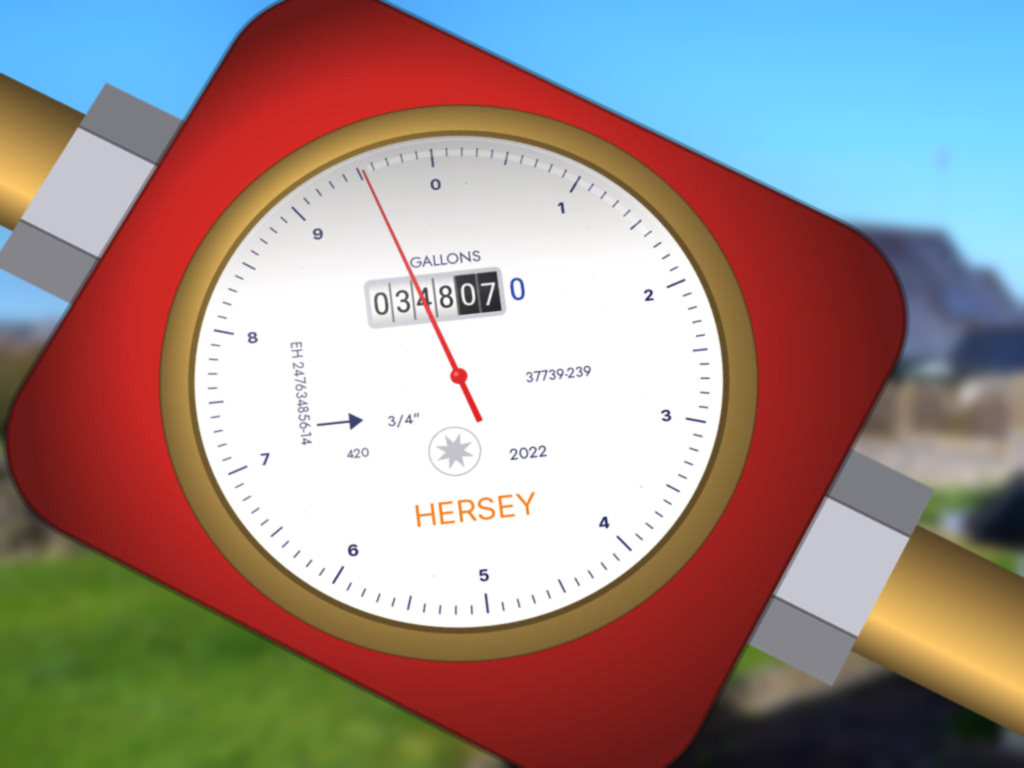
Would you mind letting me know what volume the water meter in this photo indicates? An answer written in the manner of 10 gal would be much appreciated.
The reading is 348069.5 gal
